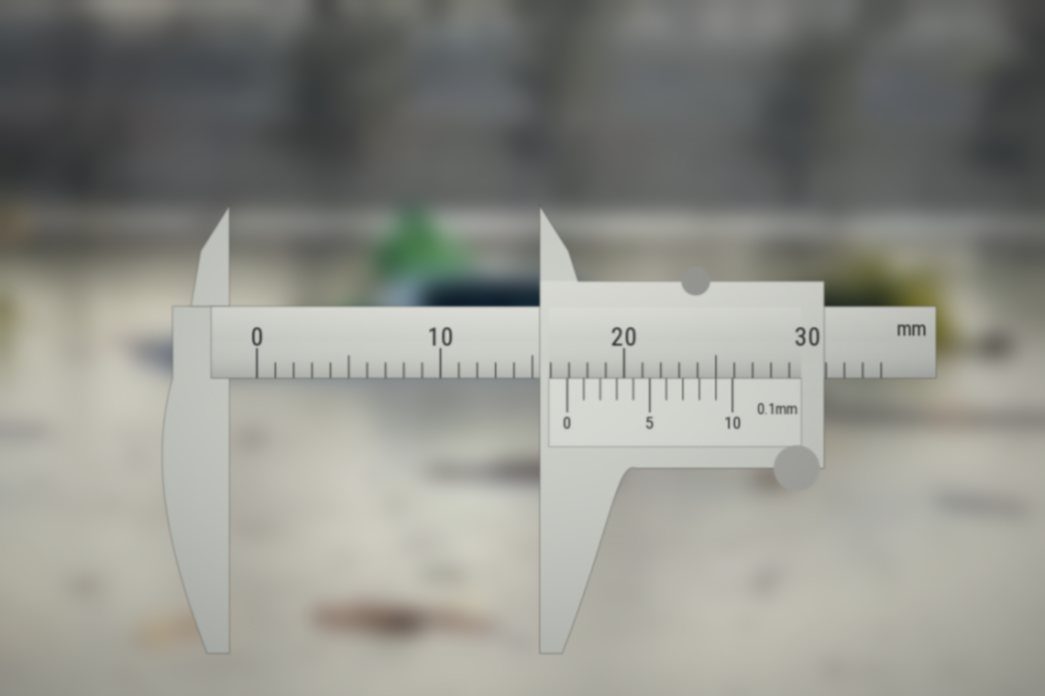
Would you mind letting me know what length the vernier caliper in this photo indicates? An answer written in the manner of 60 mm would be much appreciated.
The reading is 16.9 mm
